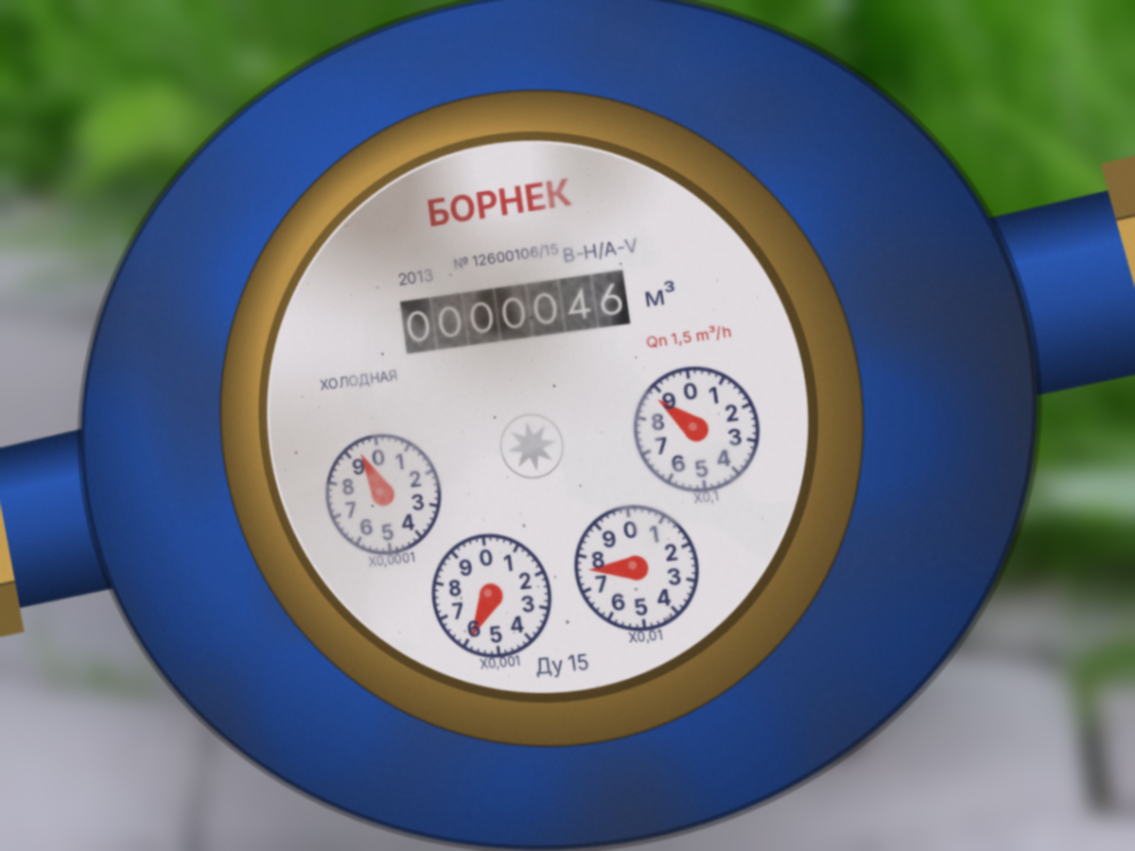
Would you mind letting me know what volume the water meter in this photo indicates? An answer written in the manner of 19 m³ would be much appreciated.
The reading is 46.8759 m³
